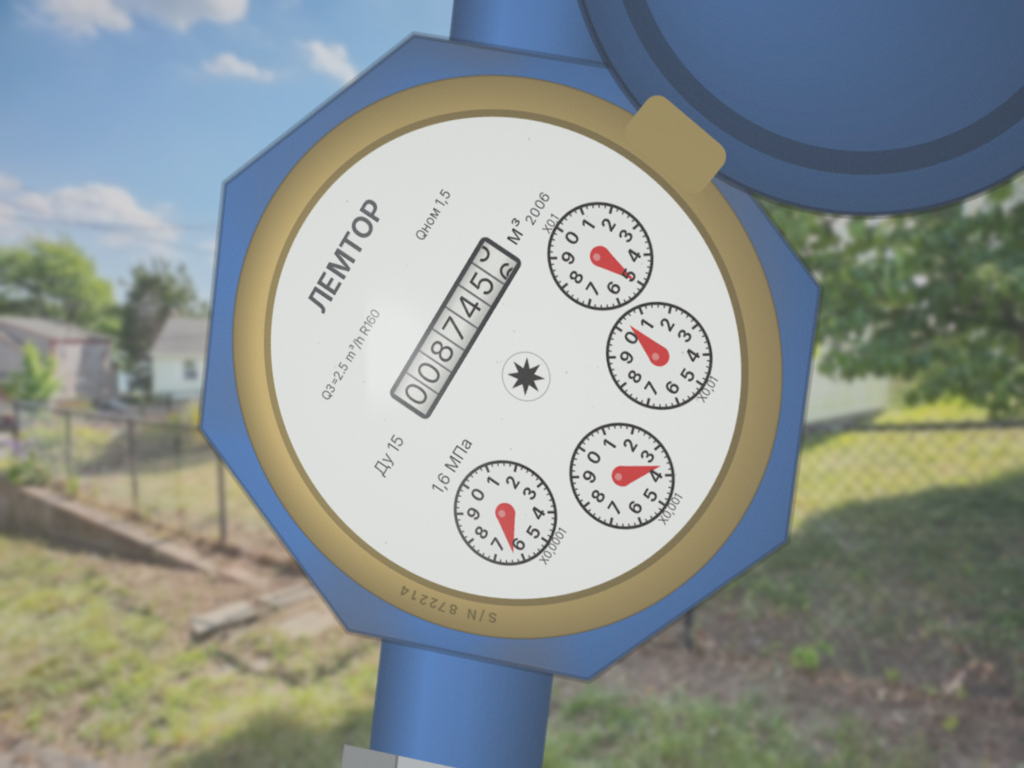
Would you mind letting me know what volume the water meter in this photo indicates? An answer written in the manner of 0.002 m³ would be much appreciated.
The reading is 87455.5036 m³
